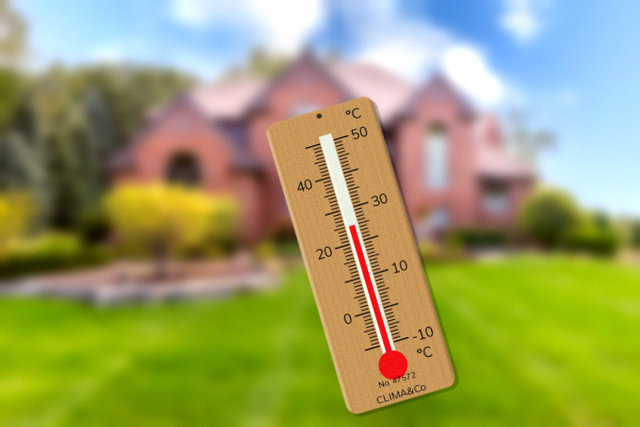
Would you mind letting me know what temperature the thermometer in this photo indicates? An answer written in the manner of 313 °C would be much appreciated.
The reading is 25 °C
